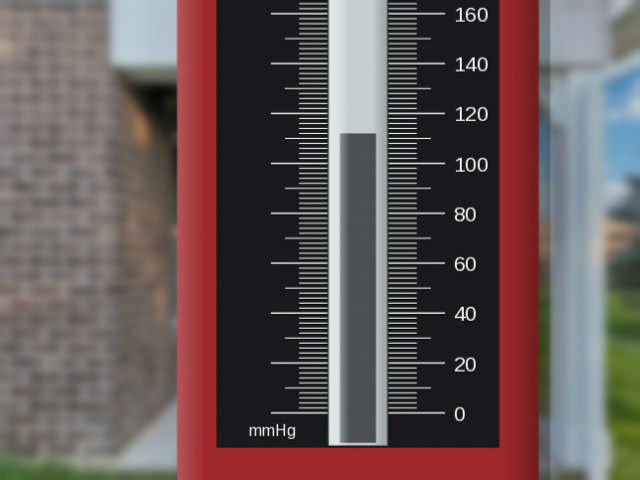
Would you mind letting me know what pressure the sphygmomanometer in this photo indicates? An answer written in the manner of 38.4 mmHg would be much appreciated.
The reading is 112 mmHg
